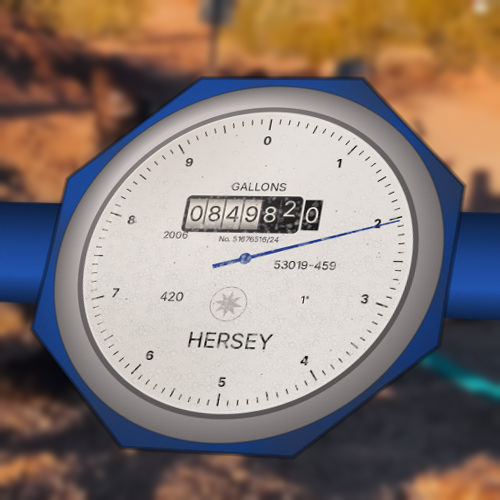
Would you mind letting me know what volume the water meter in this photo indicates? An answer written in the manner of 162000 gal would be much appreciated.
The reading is 849822.0 gal
